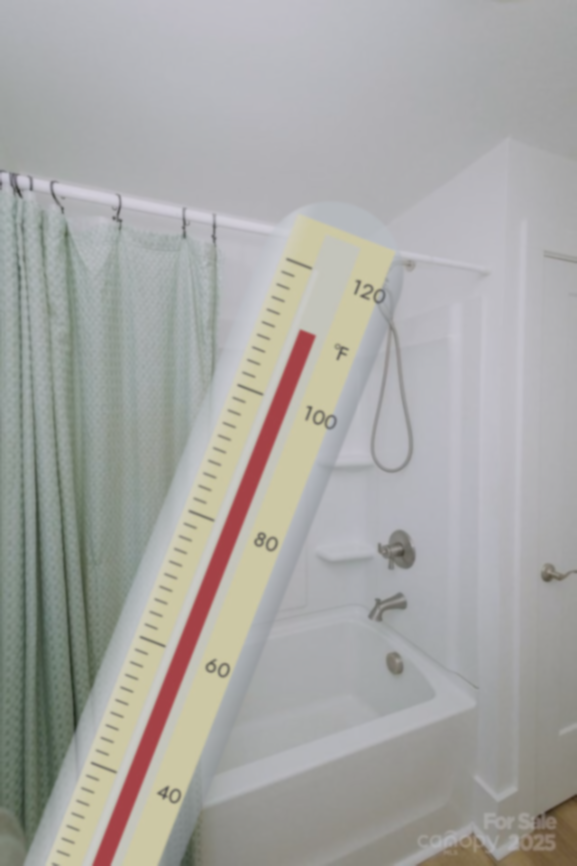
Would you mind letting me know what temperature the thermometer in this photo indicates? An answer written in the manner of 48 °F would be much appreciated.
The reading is 111 °F
